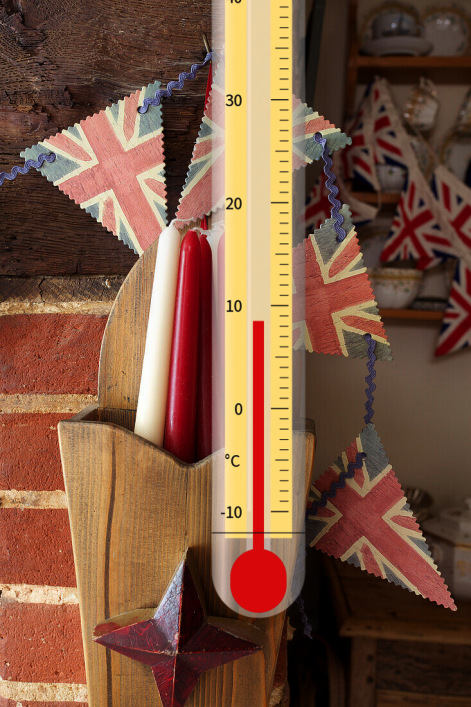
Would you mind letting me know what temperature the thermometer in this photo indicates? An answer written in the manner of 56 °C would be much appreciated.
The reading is 8.5 °C
